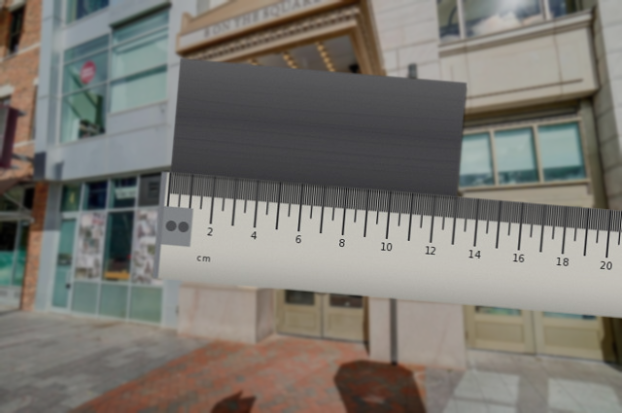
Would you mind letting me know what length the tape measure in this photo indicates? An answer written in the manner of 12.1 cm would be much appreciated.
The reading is 13 cm
